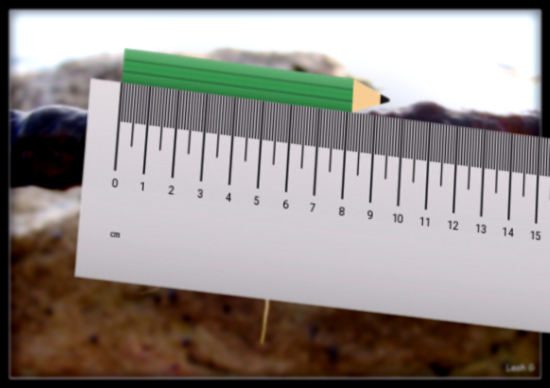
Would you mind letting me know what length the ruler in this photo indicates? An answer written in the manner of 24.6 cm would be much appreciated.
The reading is 9.5 cm
